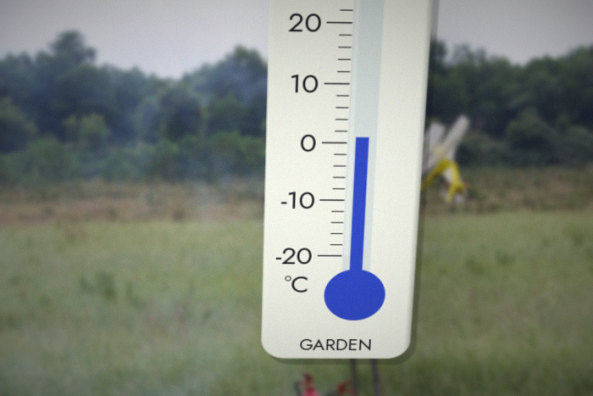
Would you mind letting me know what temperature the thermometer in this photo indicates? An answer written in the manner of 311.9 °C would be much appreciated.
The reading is 1 °C
